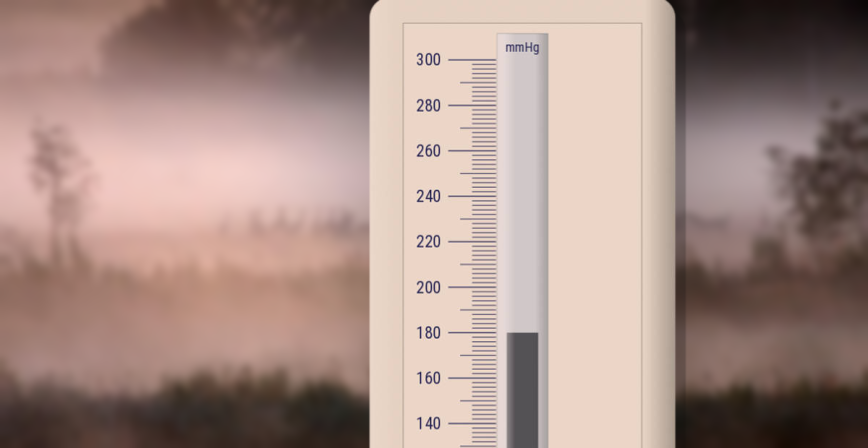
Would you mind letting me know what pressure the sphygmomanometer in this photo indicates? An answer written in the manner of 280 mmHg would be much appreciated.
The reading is 180 mmHg
